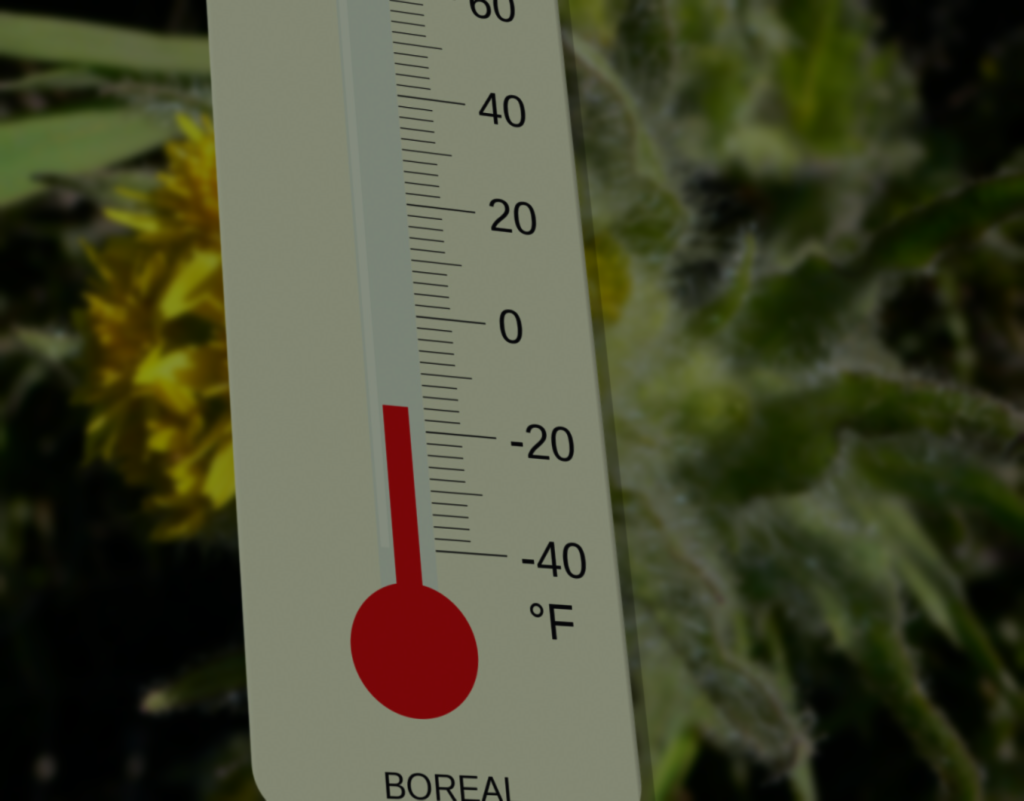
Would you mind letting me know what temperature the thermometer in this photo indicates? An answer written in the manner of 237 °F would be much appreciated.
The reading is -16 °F
